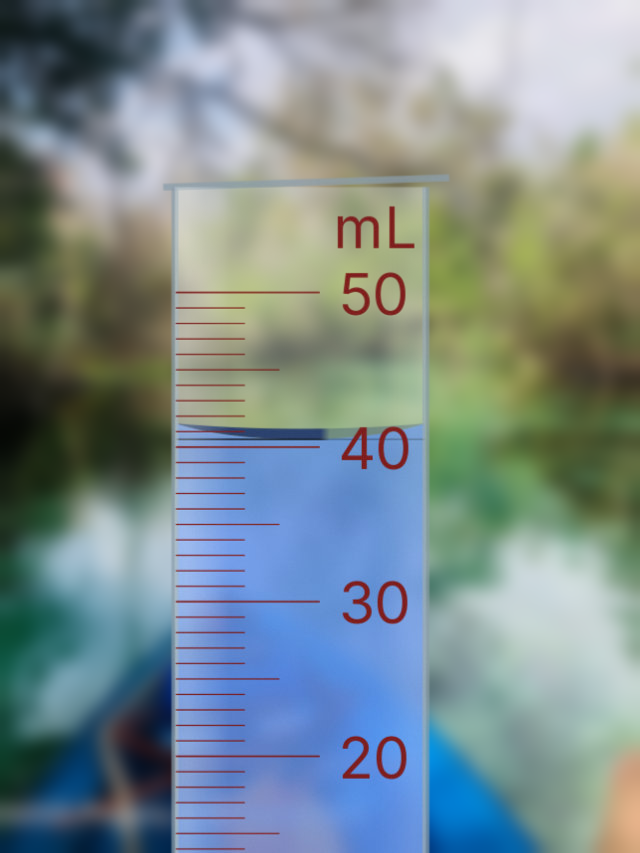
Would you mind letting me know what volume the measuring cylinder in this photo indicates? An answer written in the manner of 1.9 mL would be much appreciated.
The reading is 40.5 mL
